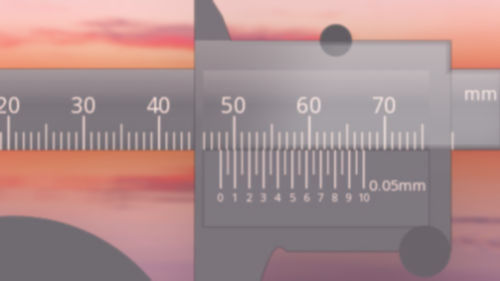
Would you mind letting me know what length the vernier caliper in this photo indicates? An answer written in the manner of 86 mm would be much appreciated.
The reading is 48.2 mm
